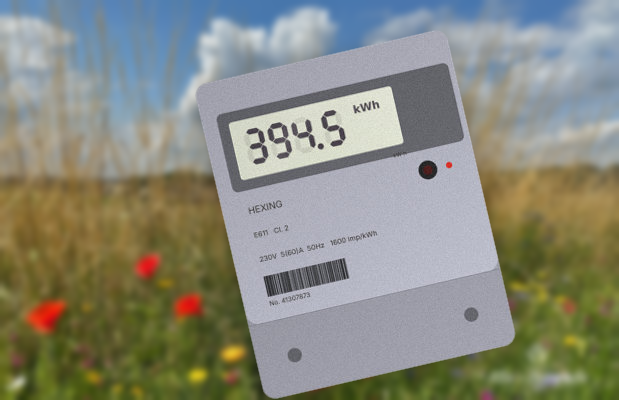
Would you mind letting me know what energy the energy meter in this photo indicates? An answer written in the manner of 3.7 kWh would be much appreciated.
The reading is 394.5 kWh
